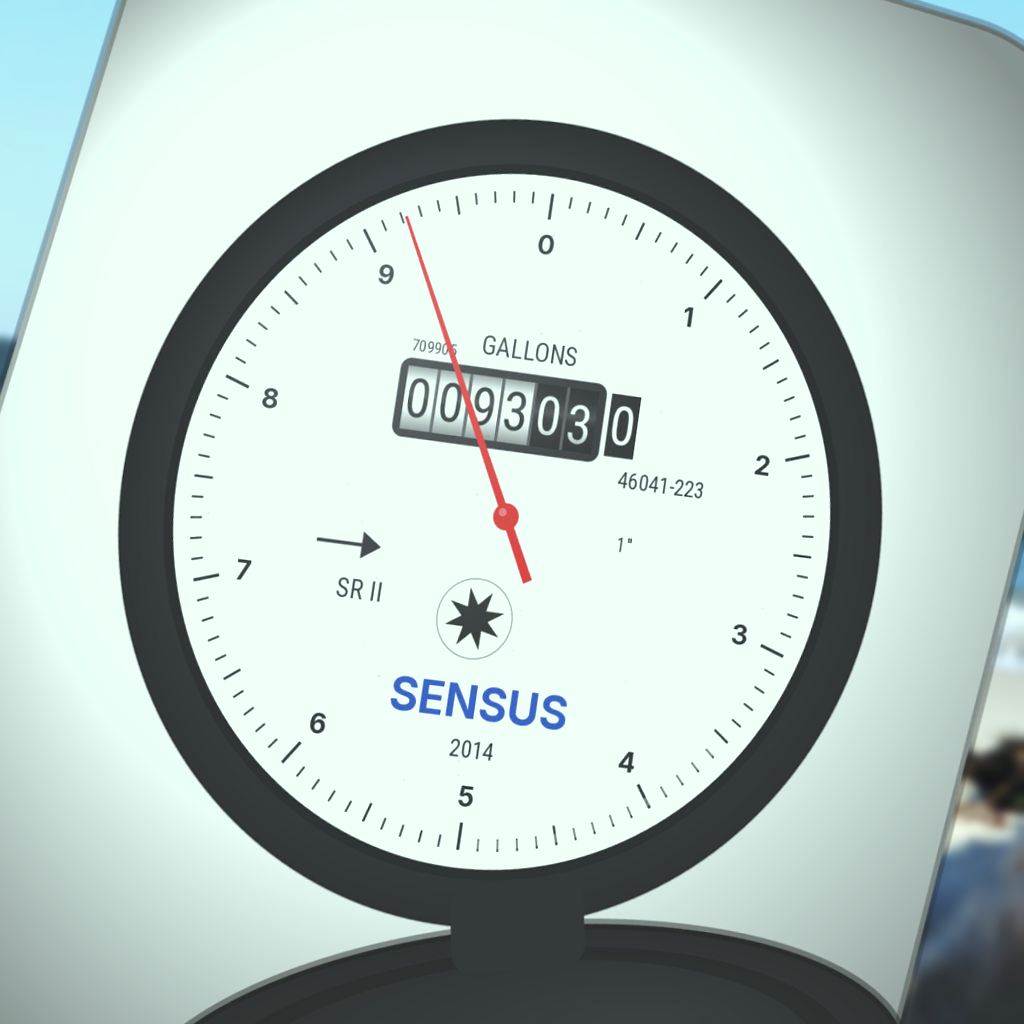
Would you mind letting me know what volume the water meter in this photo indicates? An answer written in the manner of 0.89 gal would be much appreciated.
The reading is 93029.2 gal
